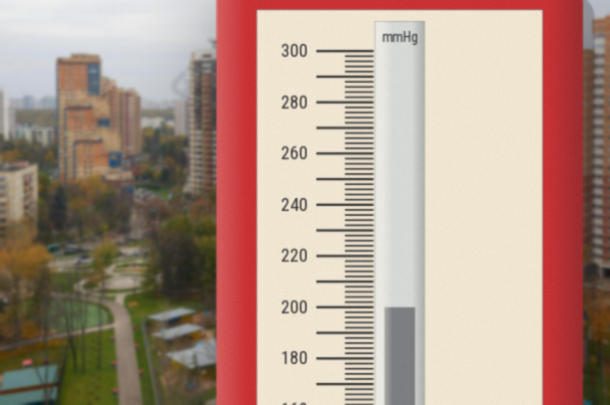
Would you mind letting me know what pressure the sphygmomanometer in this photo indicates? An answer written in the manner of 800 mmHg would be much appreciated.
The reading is 200 mmHg
